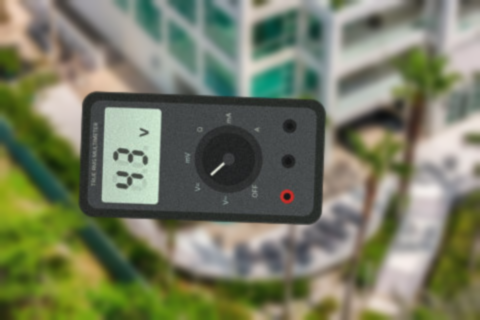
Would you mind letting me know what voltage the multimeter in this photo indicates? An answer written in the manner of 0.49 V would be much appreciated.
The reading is 43 V
